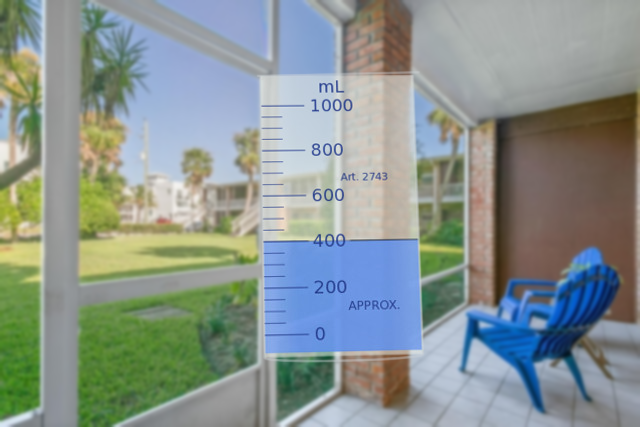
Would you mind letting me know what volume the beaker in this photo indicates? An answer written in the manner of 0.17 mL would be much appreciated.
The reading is 400 mL
